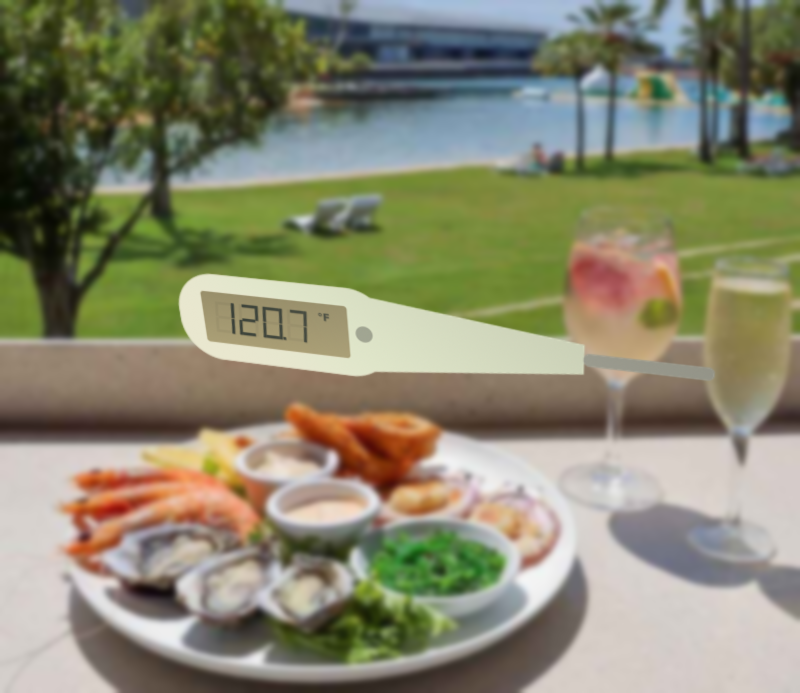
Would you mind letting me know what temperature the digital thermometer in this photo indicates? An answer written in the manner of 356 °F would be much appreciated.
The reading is 120.7 °F
